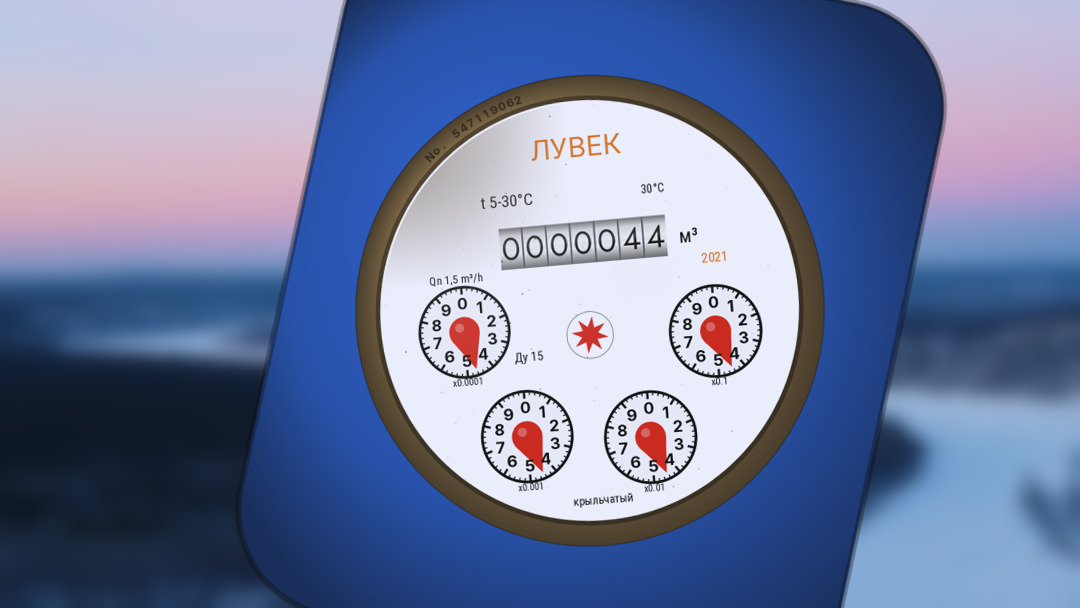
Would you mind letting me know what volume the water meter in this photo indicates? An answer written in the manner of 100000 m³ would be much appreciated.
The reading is 44.4444 m³
